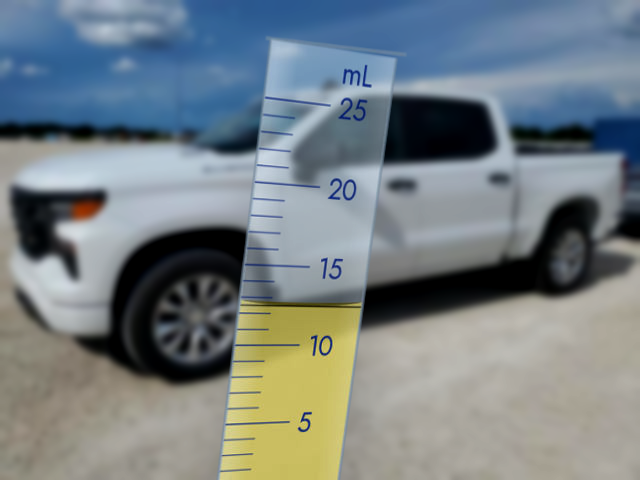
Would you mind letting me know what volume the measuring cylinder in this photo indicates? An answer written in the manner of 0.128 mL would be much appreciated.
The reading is 12.5 mL
